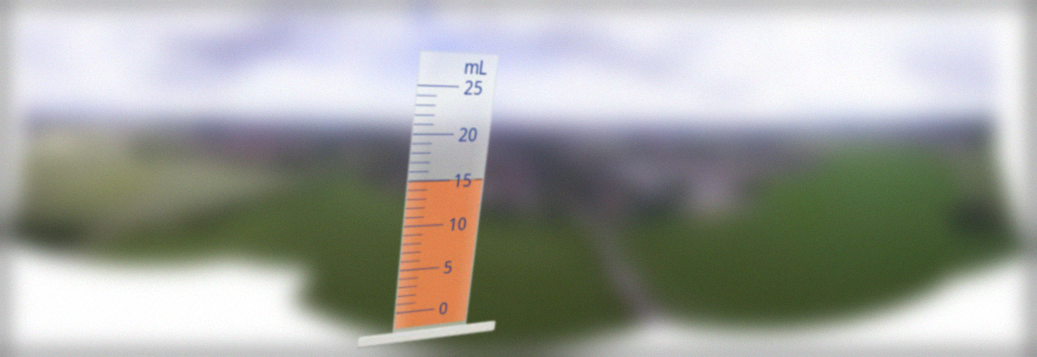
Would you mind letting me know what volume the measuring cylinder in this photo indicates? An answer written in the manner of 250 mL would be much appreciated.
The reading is 15 mL
